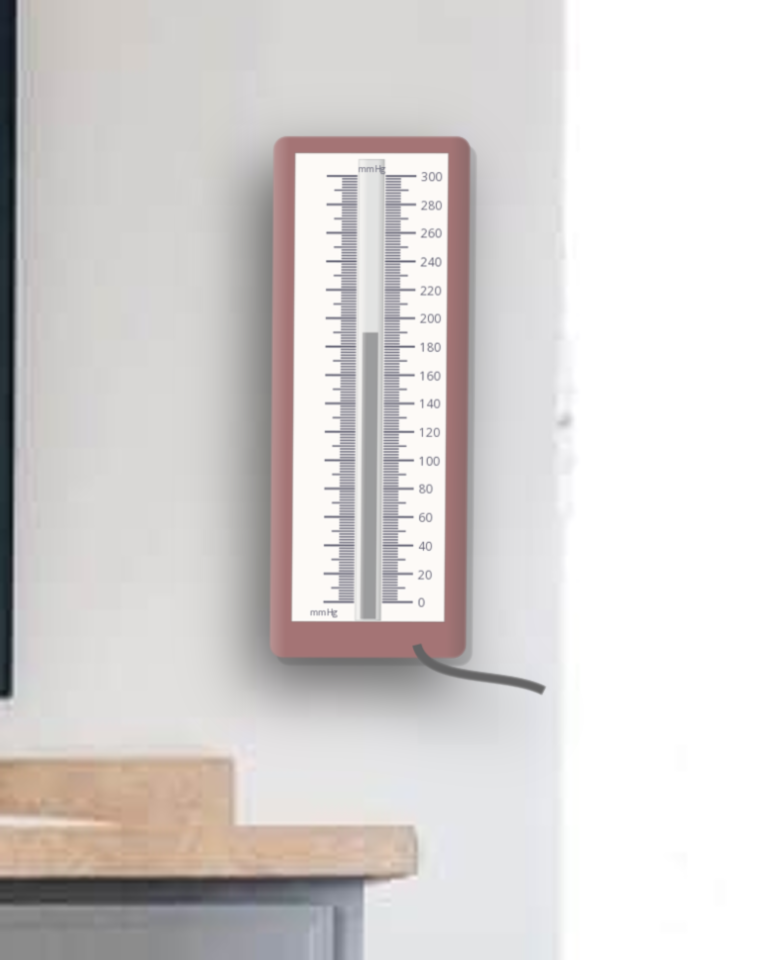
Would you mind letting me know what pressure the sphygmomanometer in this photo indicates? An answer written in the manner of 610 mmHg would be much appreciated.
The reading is 190 mmHg
